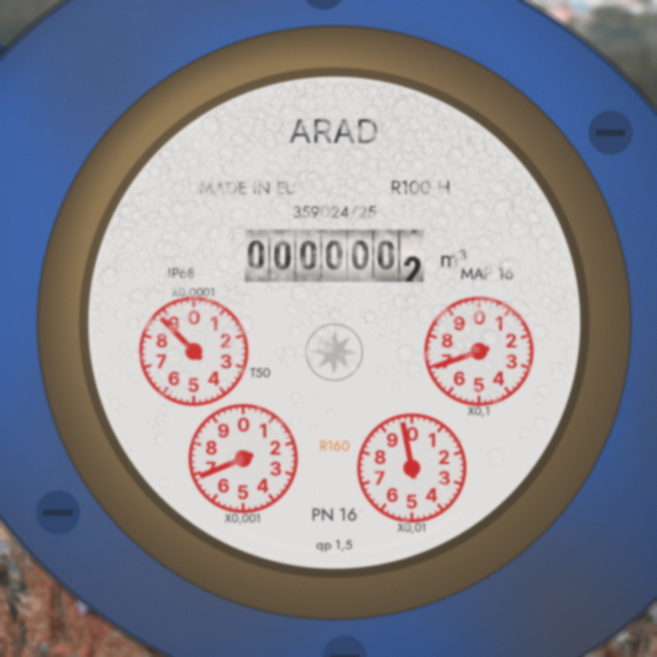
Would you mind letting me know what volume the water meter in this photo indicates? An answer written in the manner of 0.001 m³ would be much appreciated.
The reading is 1.6968 m³
